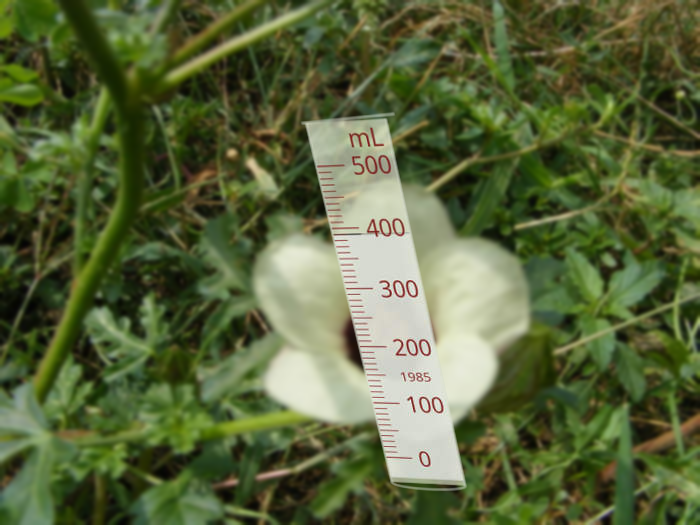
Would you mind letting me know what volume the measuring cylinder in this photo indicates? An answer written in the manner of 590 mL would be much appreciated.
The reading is 390 mL
